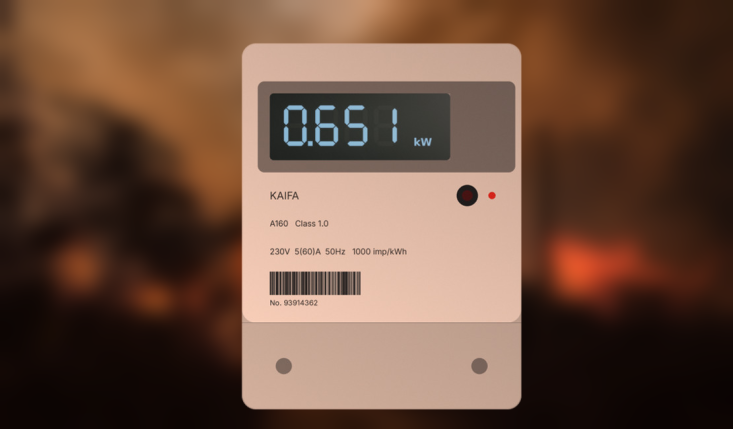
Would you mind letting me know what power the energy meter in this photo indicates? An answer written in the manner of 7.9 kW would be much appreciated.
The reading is 0.651 kW
